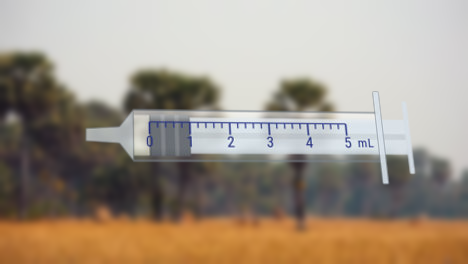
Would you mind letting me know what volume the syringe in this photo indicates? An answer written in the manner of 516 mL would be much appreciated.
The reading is 0 mL
